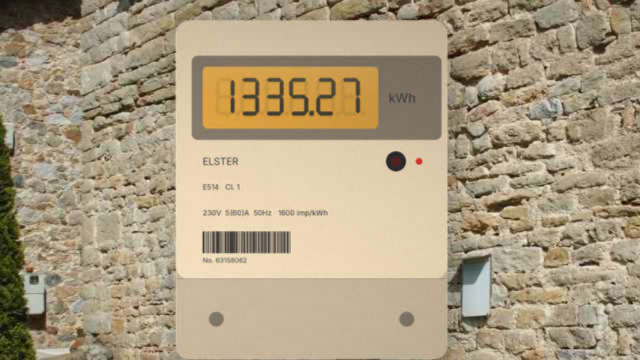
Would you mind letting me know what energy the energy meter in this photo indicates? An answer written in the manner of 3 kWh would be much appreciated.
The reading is 1335.27 kWh
